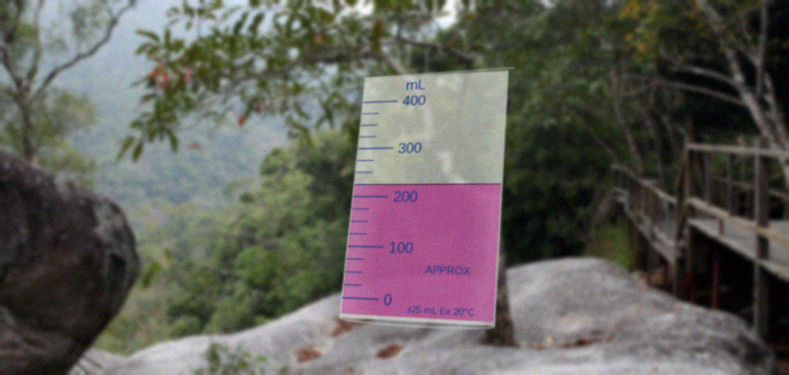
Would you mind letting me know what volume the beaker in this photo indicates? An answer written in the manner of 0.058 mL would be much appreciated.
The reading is 225 mL
